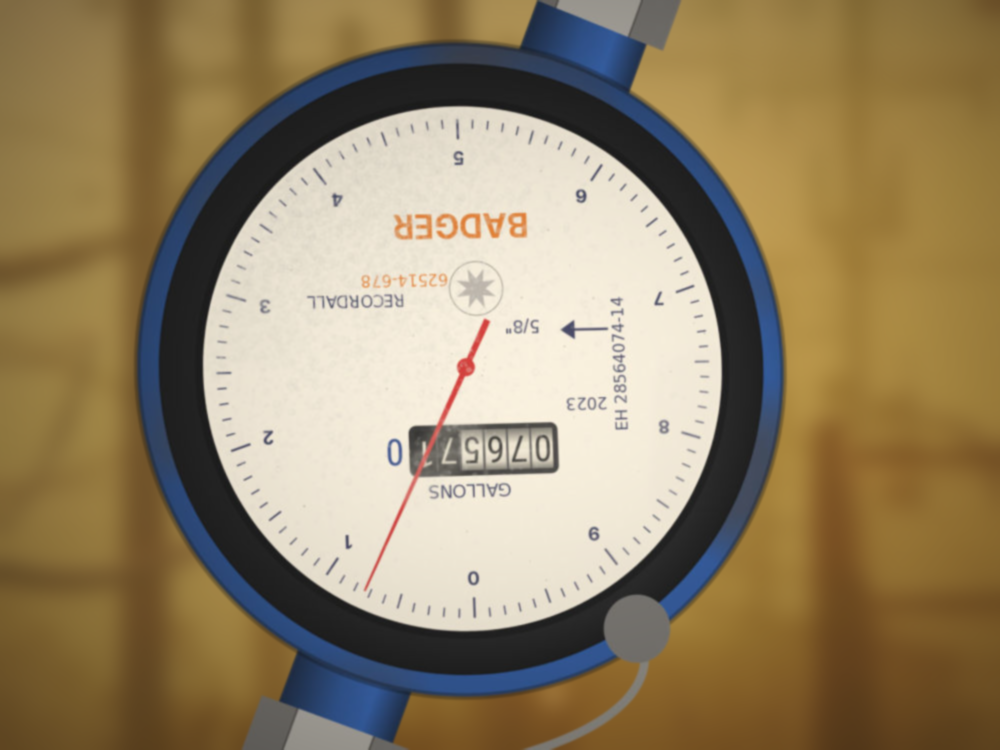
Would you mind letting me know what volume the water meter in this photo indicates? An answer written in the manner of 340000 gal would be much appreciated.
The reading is 765710.7 gal
